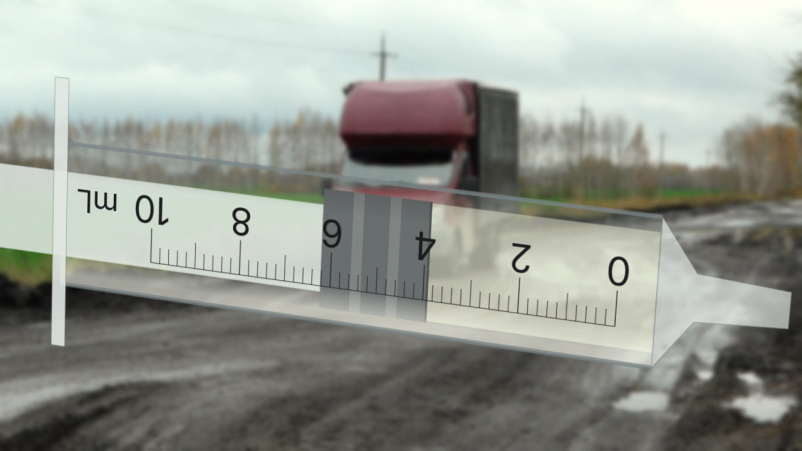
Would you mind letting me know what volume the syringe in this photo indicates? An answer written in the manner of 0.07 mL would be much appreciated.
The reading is 3.9 mL
